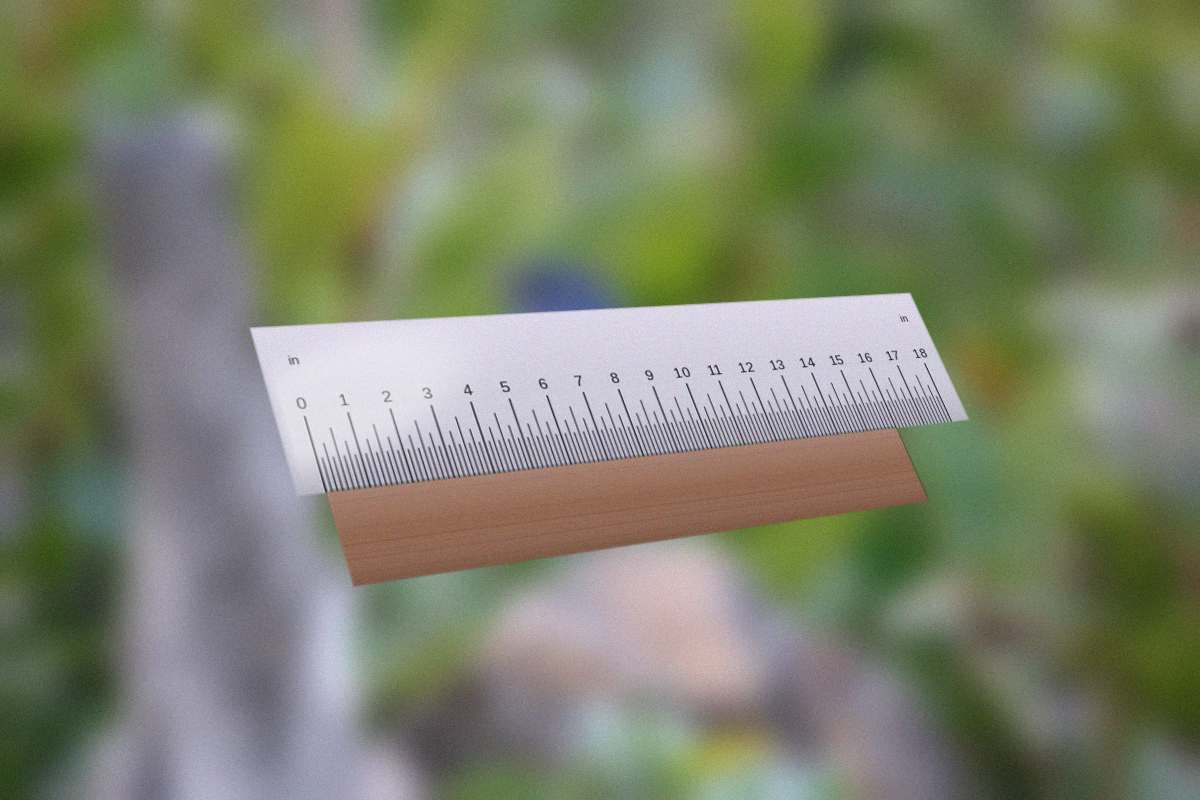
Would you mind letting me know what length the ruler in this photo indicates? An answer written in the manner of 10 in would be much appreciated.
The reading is 16 in
